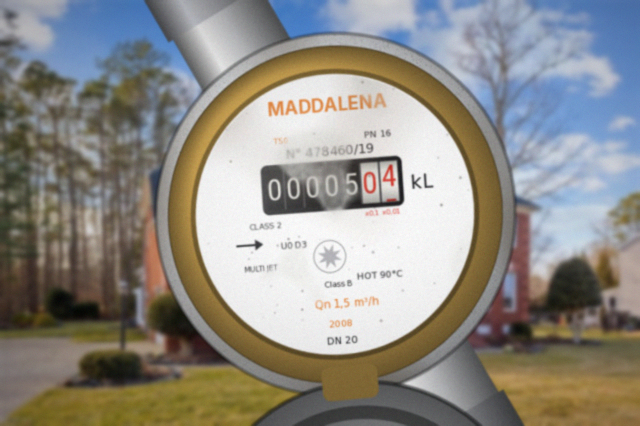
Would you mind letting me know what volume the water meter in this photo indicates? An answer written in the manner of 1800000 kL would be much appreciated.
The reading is 5.04 kL
